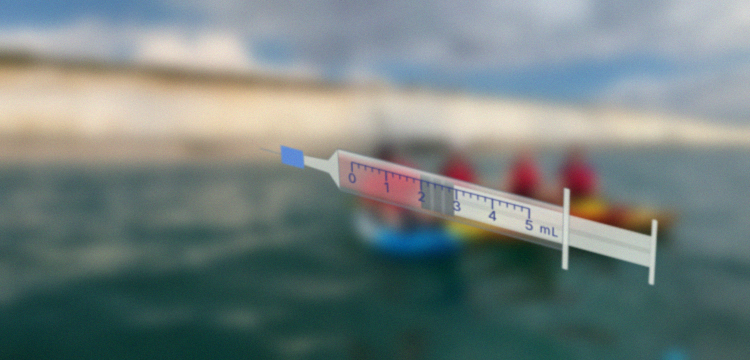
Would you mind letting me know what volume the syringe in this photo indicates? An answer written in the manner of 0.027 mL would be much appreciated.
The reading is 2 mL
